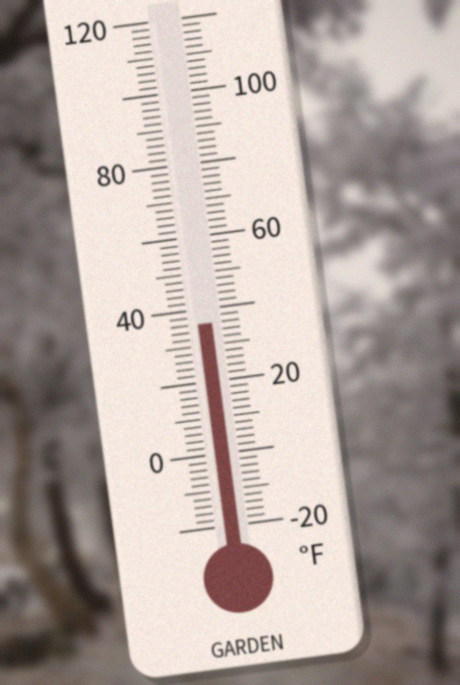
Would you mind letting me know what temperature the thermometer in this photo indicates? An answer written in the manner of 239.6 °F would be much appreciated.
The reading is 36 °F
